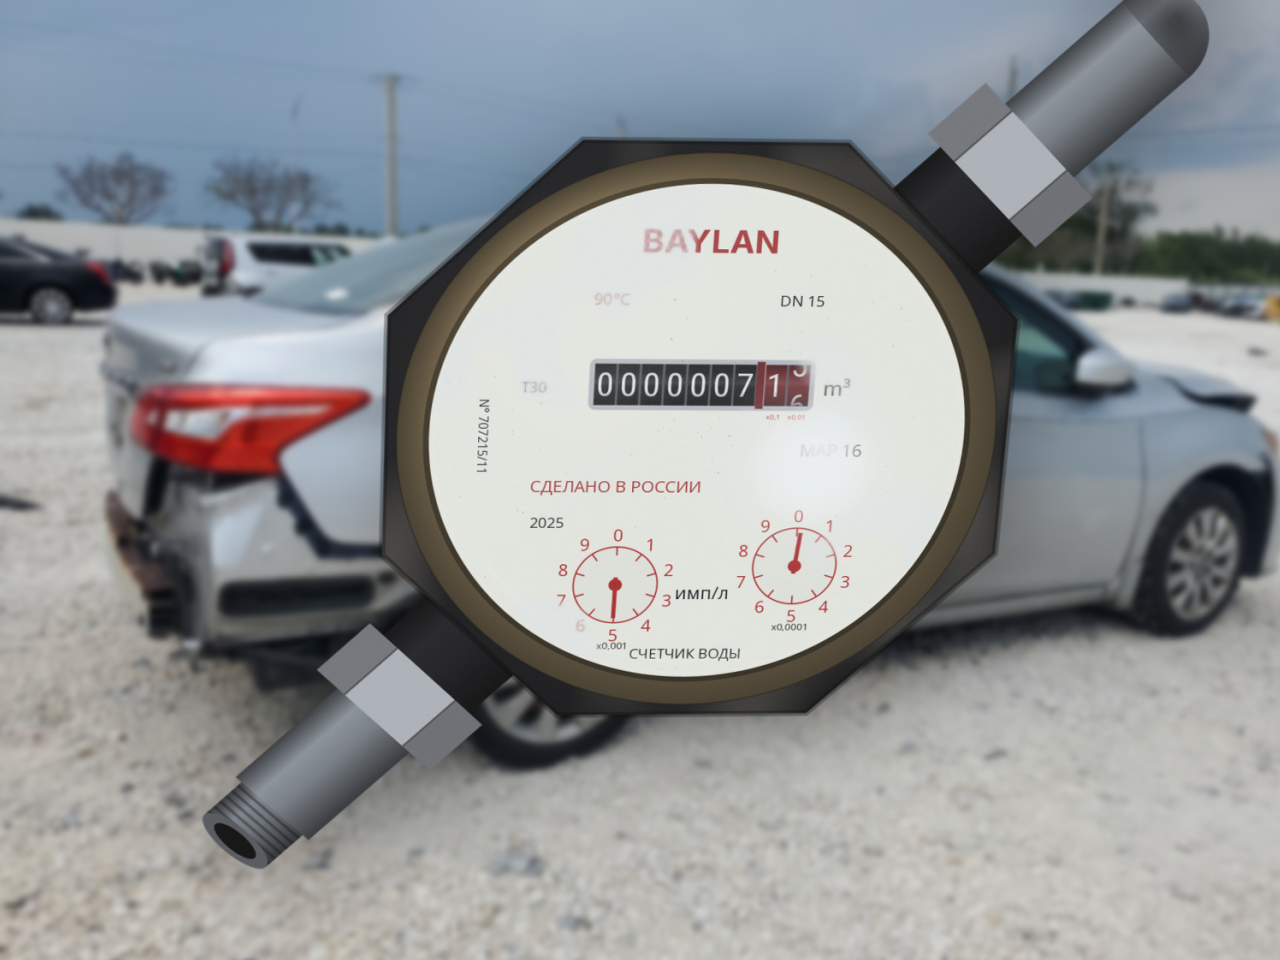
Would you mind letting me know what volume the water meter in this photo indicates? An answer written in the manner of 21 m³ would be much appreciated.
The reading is 7.1550 m³
